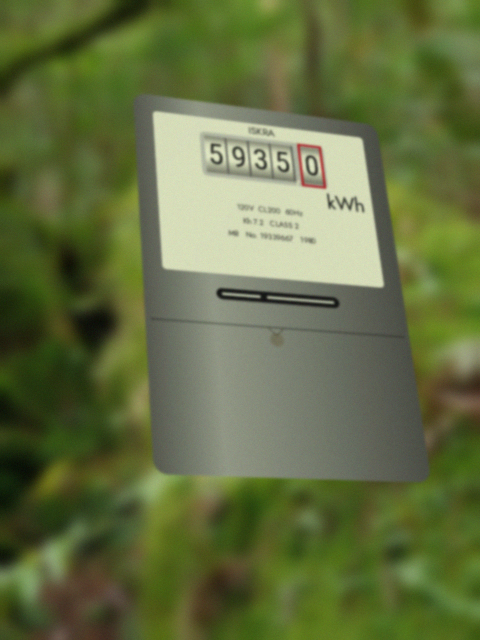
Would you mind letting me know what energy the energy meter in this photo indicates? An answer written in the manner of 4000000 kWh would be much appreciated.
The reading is 5935.0 kWh
